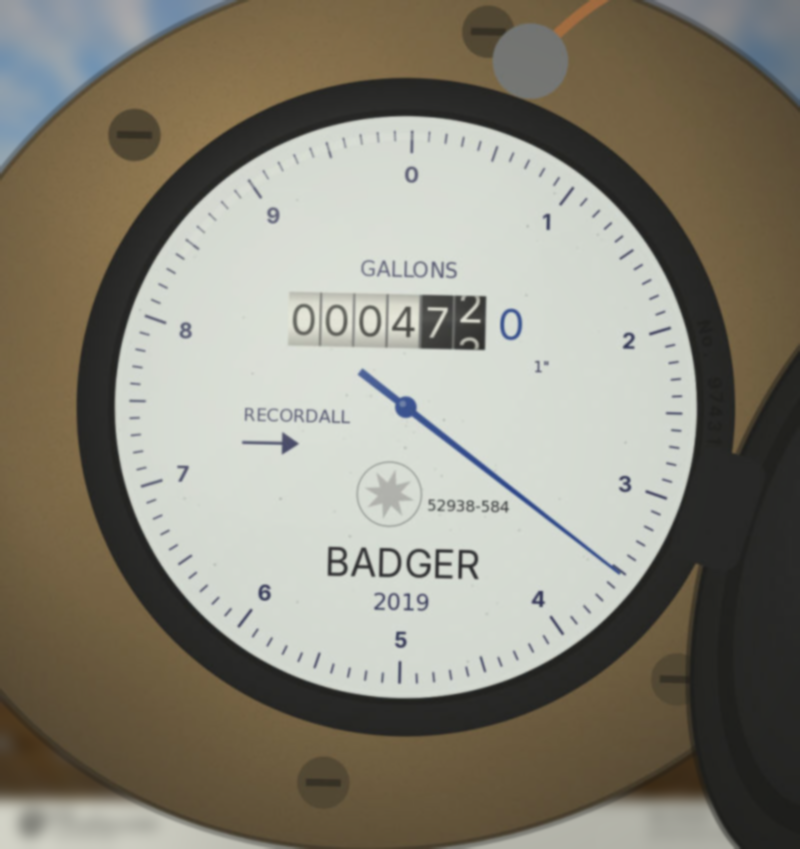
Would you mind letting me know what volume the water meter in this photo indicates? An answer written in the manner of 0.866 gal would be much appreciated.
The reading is 4723.5 gal
